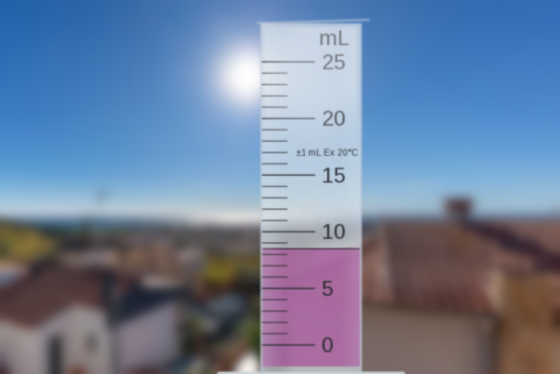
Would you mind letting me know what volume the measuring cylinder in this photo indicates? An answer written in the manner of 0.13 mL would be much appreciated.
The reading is 8.5 mL
